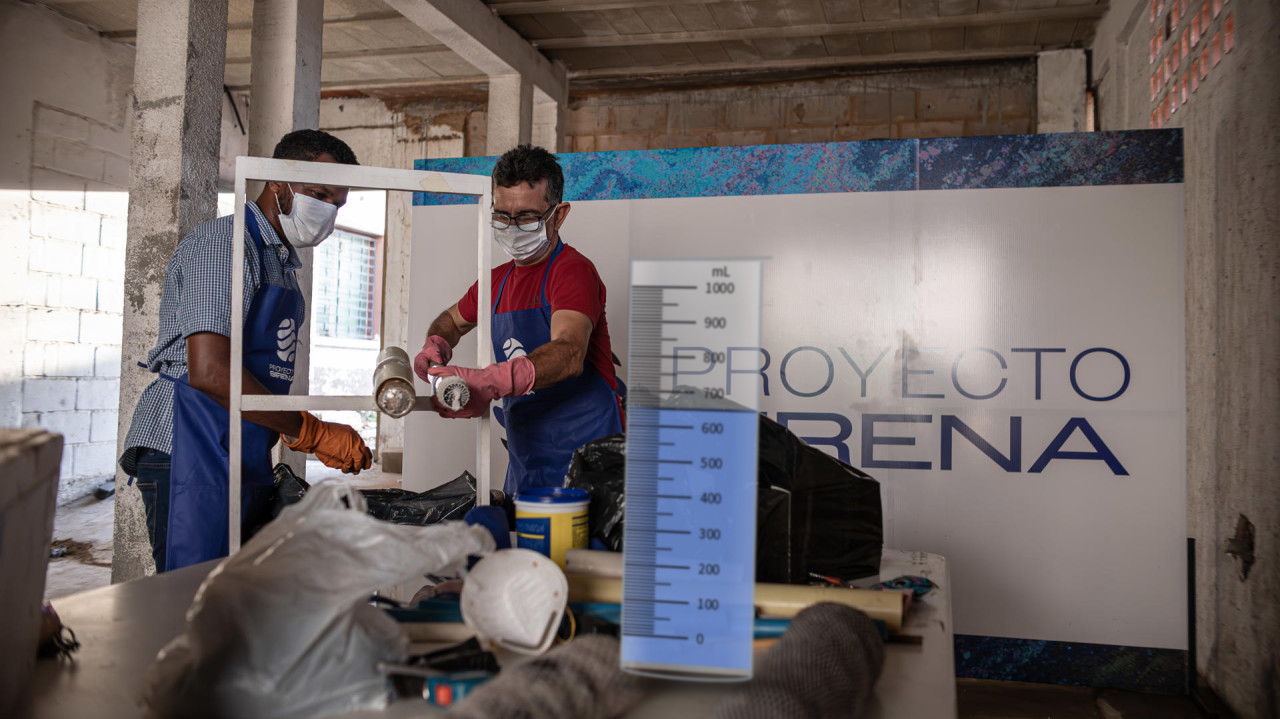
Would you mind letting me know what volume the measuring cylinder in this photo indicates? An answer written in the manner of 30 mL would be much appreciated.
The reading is 650 mL
